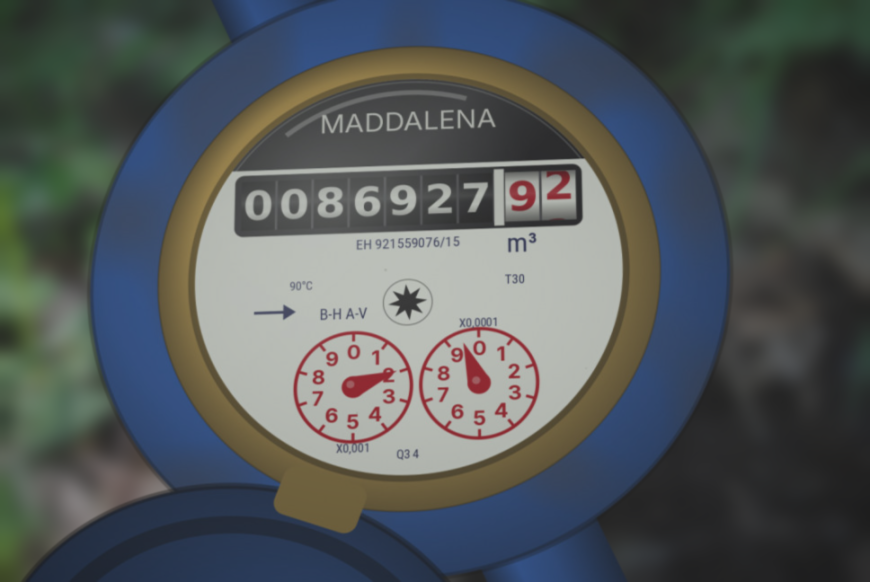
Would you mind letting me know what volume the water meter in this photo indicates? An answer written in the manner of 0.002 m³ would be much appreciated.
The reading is 86927.9219 m³
